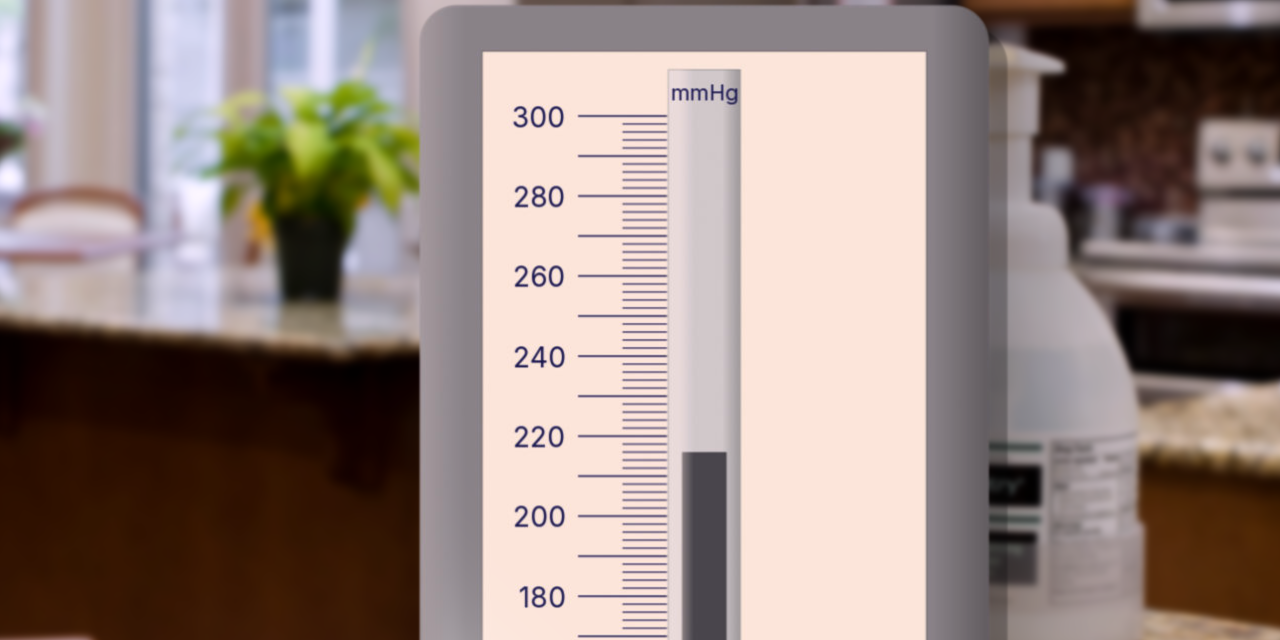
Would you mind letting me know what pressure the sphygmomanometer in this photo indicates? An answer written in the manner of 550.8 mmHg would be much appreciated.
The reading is 216 mmHg
